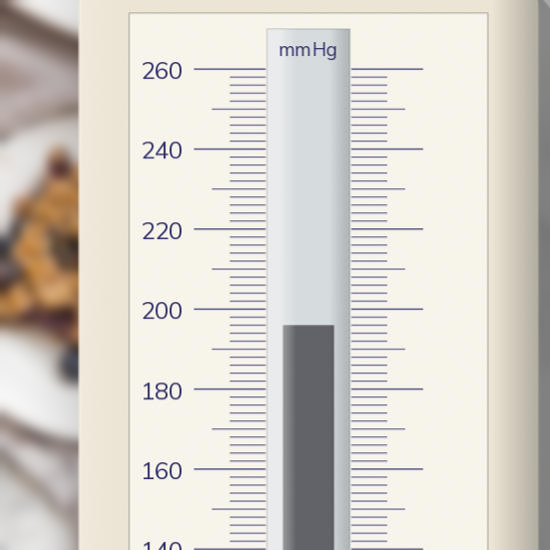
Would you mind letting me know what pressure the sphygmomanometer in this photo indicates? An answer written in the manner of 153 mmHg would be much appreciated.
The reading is 196 mmHg
